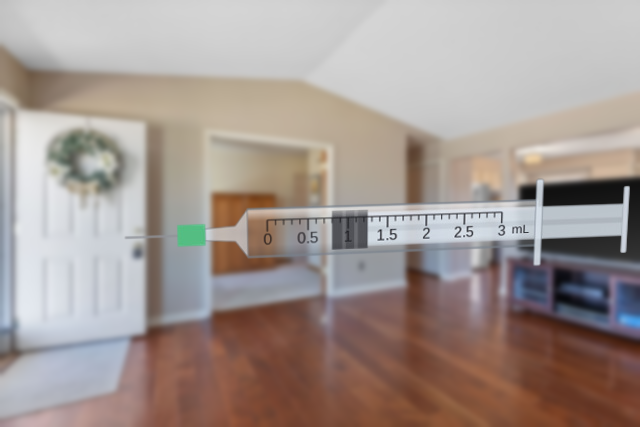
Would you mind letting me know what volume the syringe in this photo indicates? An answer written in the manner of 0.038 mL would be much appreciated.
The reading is 0.8 mL
